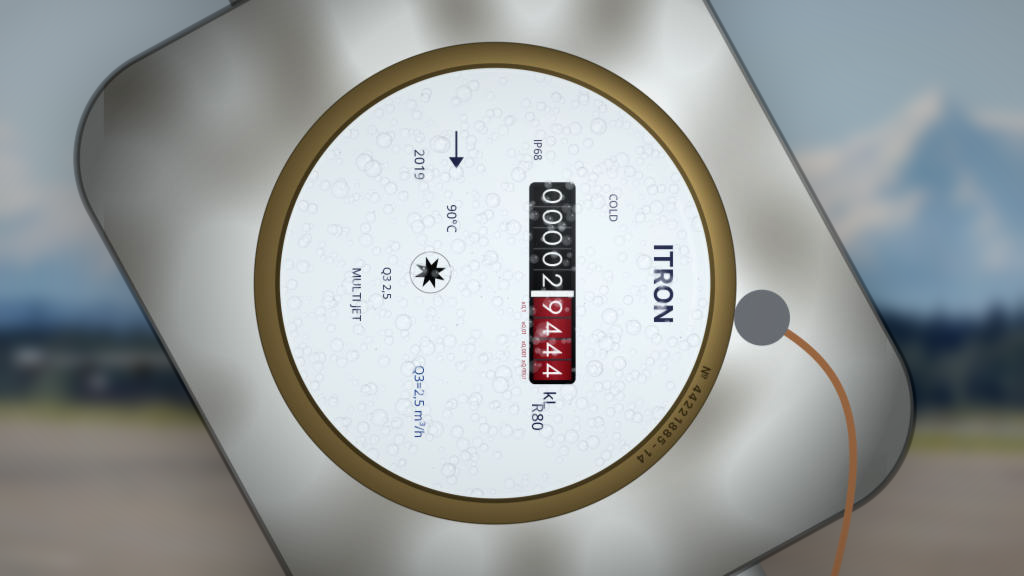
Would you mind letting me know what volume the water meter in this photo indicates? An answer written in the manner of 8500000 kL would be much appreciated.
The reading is 2.9444 kL
